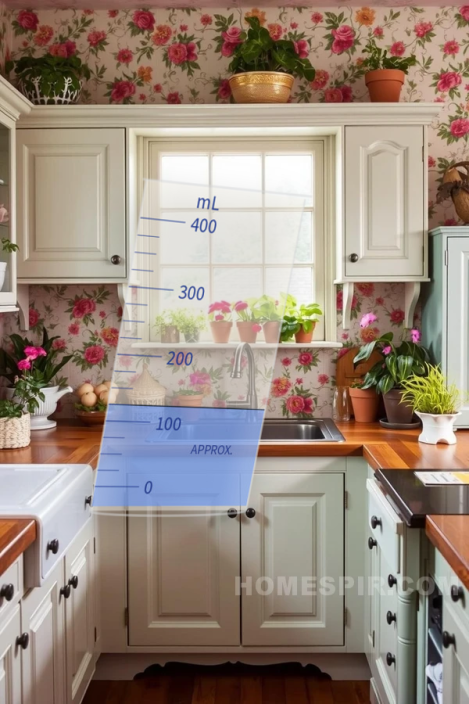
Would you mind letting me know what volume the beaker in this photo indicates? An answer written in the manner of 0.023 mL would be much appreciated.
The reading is 125 mL
